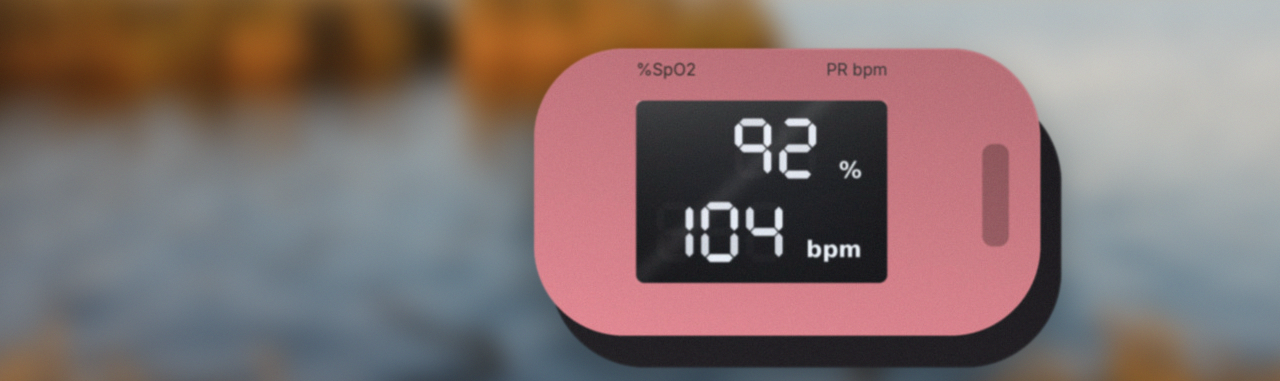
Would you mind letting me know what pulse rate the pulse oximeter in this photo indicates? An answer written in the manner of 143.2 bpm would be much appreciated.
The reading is 104 bpm
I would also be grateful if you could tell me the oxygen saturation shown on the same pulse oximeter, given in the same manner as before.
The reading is 92 %
